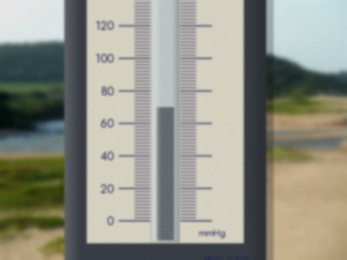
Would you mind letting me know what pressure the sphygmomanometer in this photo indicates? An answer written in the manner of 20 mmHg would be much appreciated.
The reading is 70 mmHg
